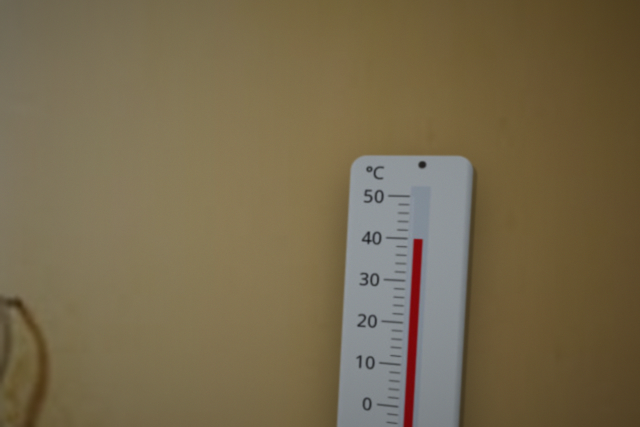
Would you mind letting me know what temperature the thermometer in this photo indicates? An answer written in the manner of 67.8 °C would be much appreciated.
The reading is 40 °C
